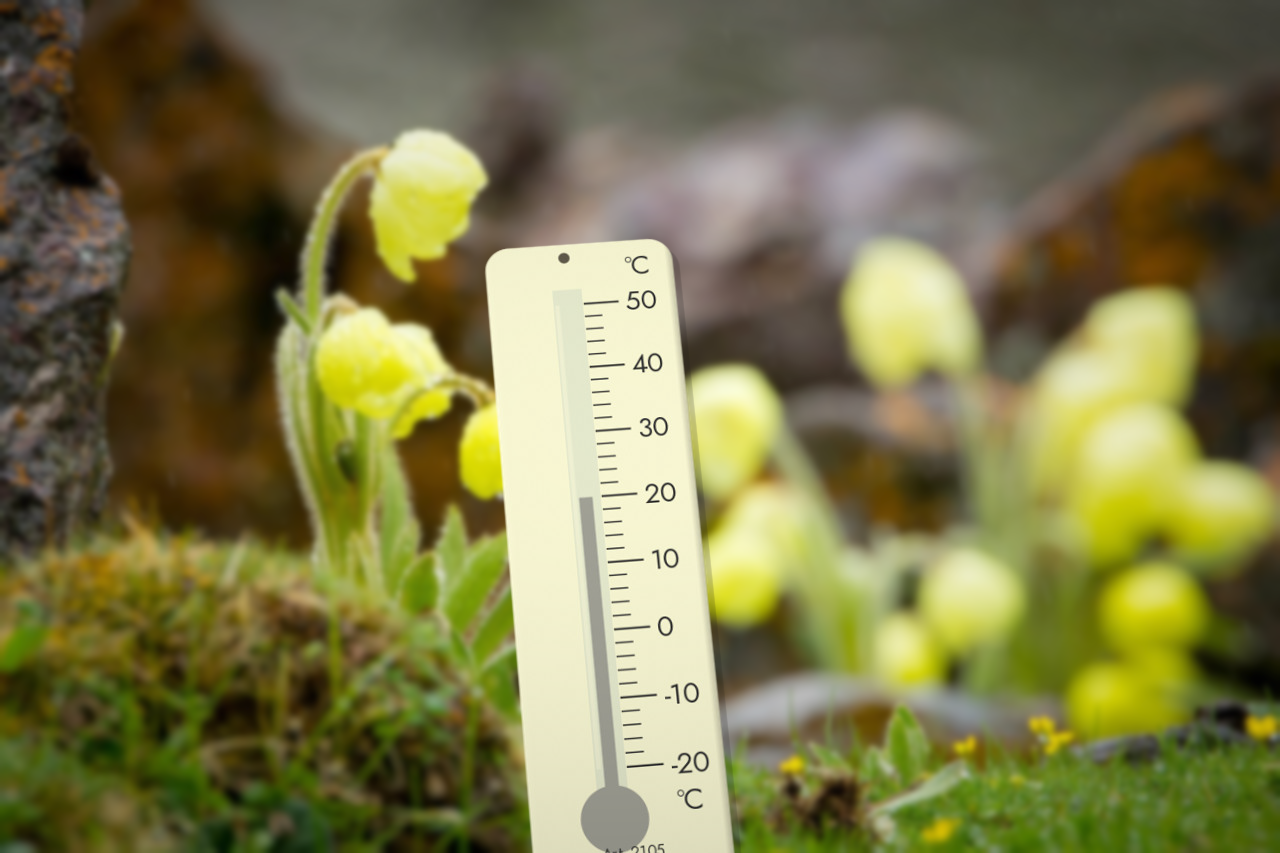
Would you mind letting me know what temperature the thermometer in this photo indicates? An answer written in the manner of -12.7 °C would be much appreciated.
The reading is 20 °C
